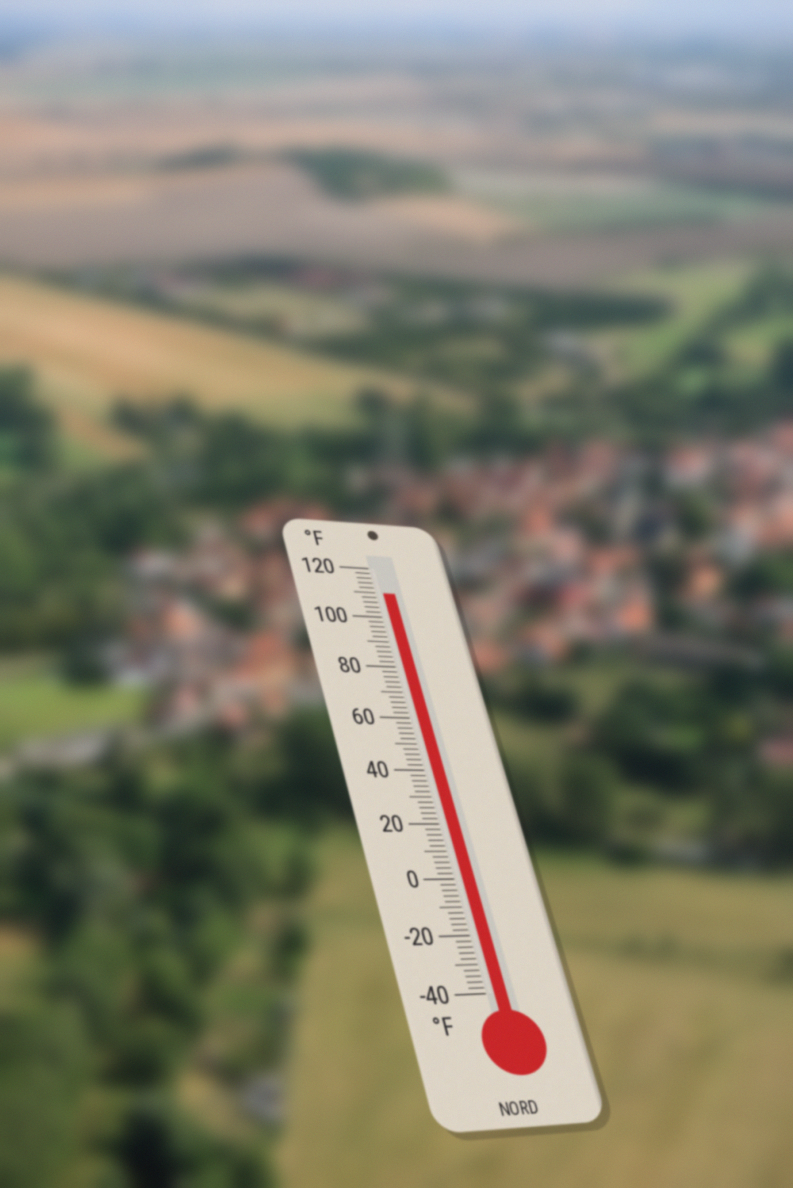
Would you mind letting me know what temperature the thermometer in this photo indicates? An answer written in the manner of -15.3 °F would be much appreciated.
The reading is 110 °F
